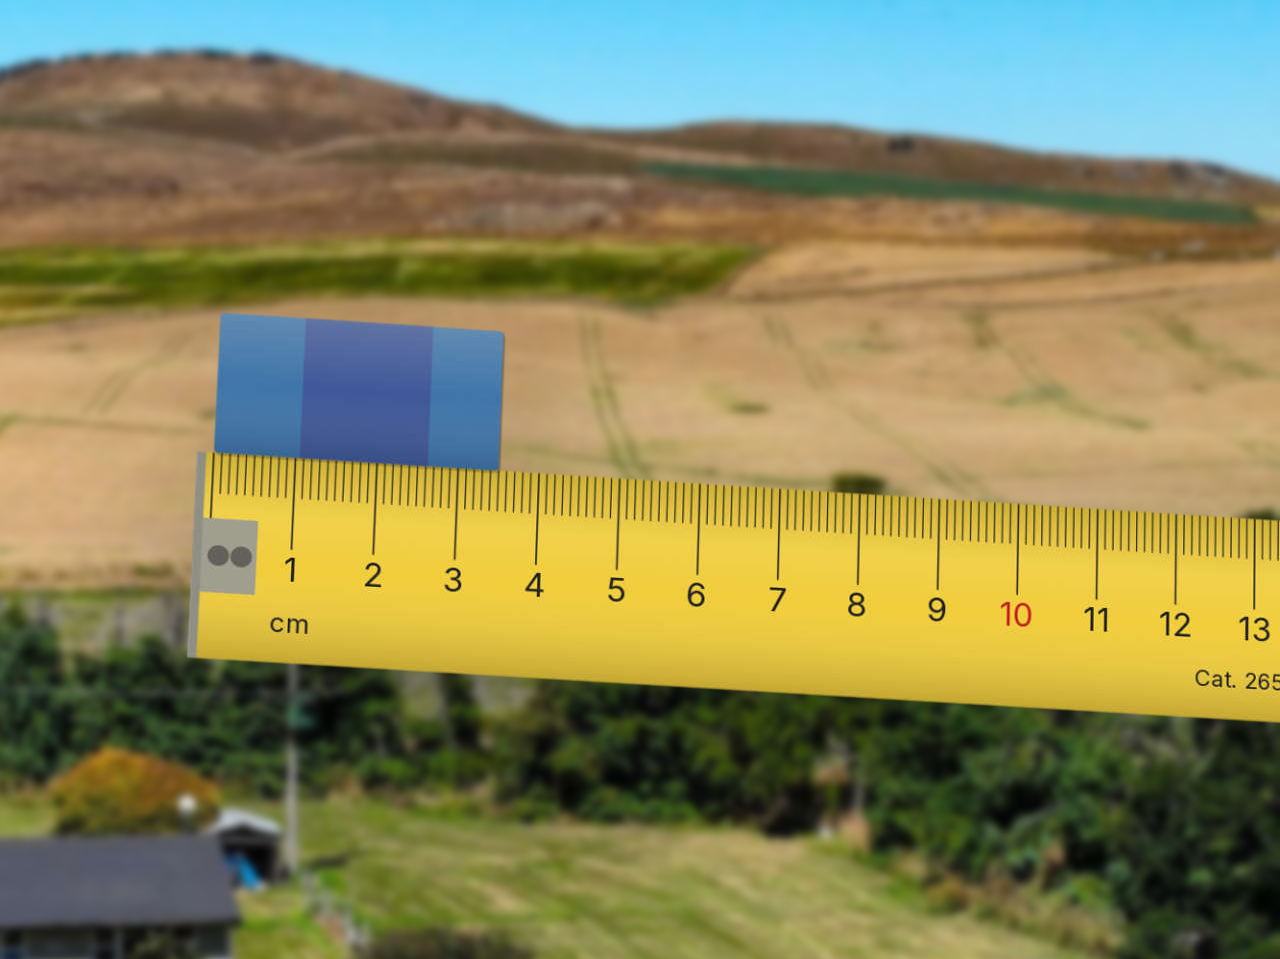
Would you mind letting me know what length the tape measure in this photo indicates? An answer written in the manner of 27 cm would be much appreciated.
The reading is 3.5 cm
